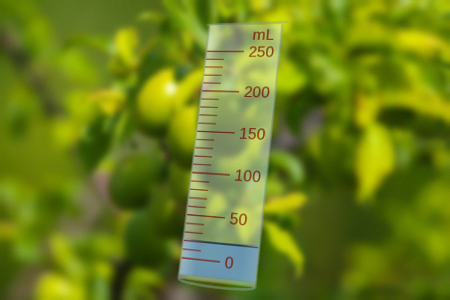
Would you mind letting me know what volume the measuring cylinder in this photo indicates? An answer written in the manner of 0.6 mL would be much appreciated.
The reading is 20 mL
